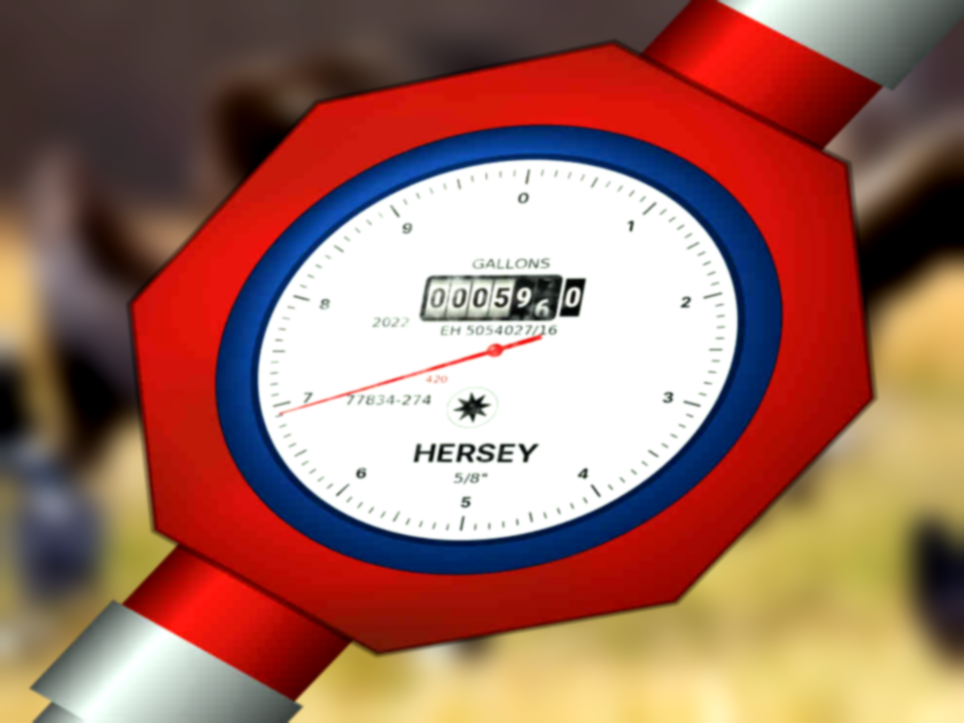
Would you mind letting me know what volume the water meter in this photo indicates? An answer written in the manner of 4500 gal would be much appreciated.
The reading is 5956.9 gal
